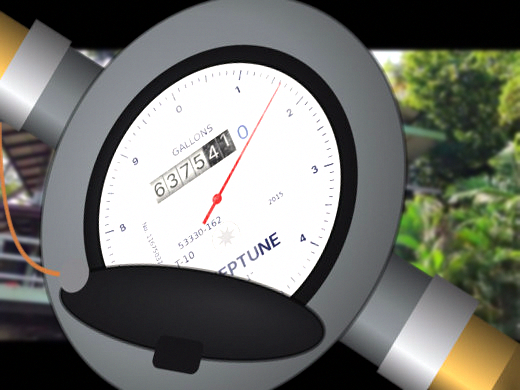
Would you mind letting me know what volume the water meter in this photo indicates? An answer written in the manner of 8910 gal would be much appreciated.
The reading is 6375411.6 gal
